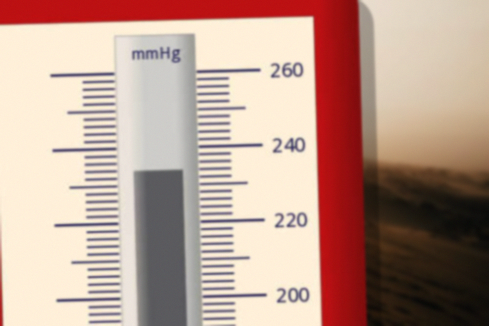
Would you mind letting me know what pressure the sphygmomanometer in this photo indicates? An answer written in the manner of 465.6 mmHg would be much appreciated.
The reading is 234 mmHg
